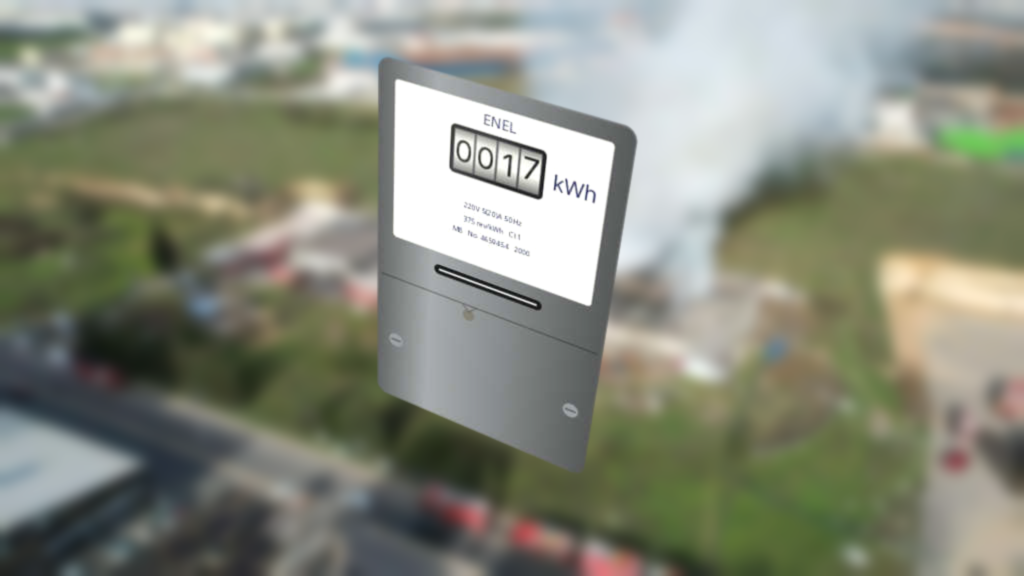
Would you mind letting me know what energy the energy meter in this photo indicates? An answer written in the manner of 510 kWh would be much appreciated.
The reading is 17 kWh
